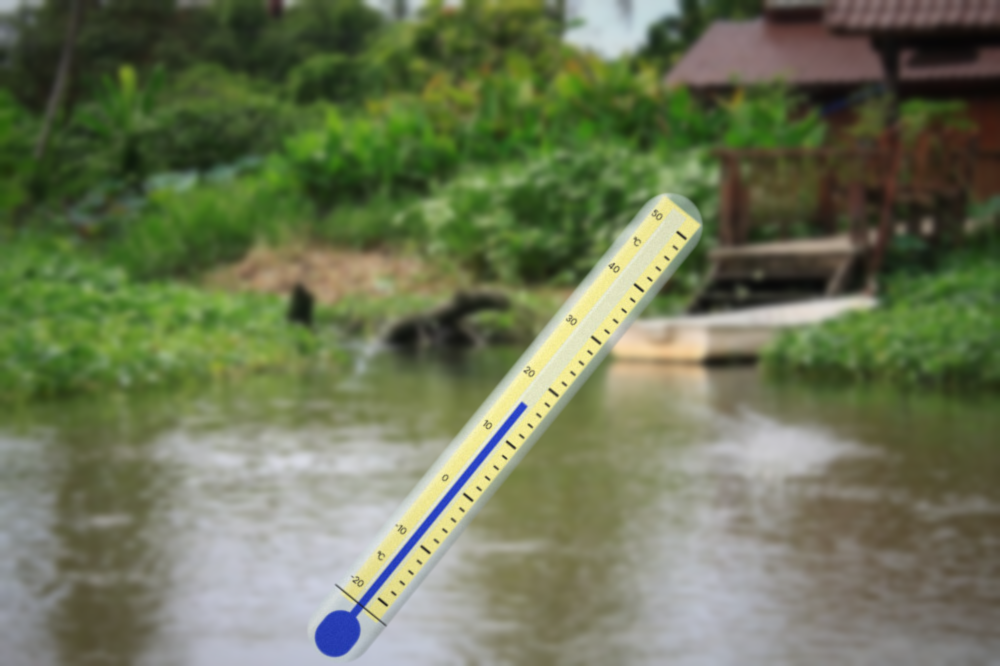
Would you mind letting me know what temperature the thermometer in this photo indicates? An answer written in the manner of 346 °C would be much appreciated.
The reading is 16 °C
